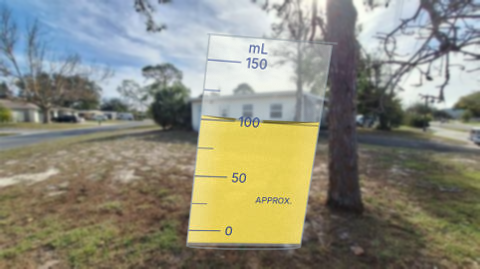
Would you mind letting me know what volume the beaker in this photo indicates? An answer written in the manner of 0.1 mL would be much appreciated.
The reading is 100 mL
